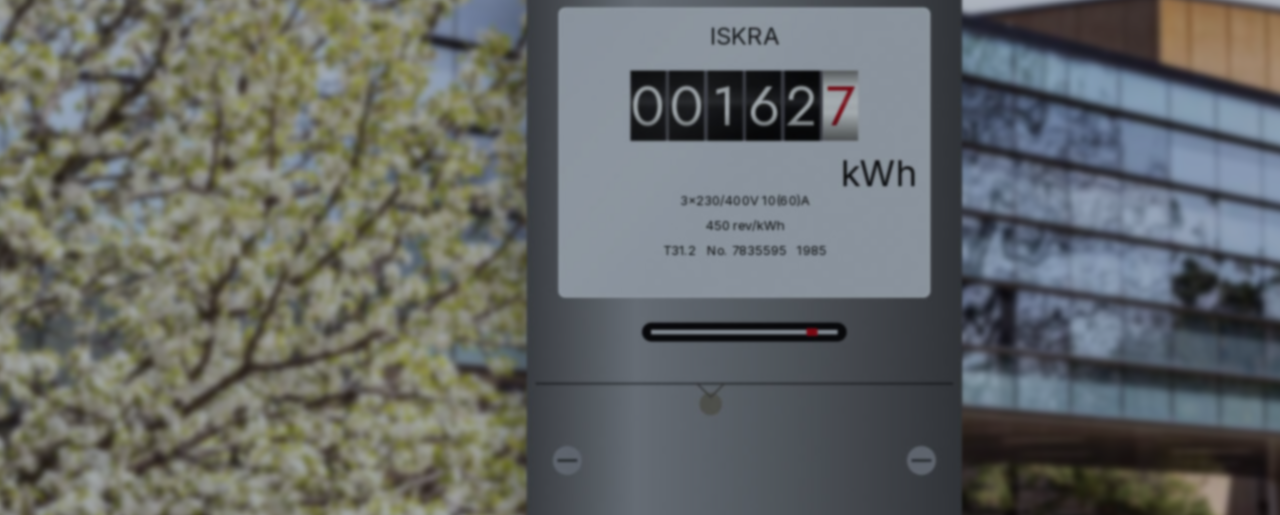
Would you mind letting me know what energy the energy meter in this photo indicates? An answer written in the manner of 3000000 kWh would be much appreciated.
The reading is 162.7 kWh
